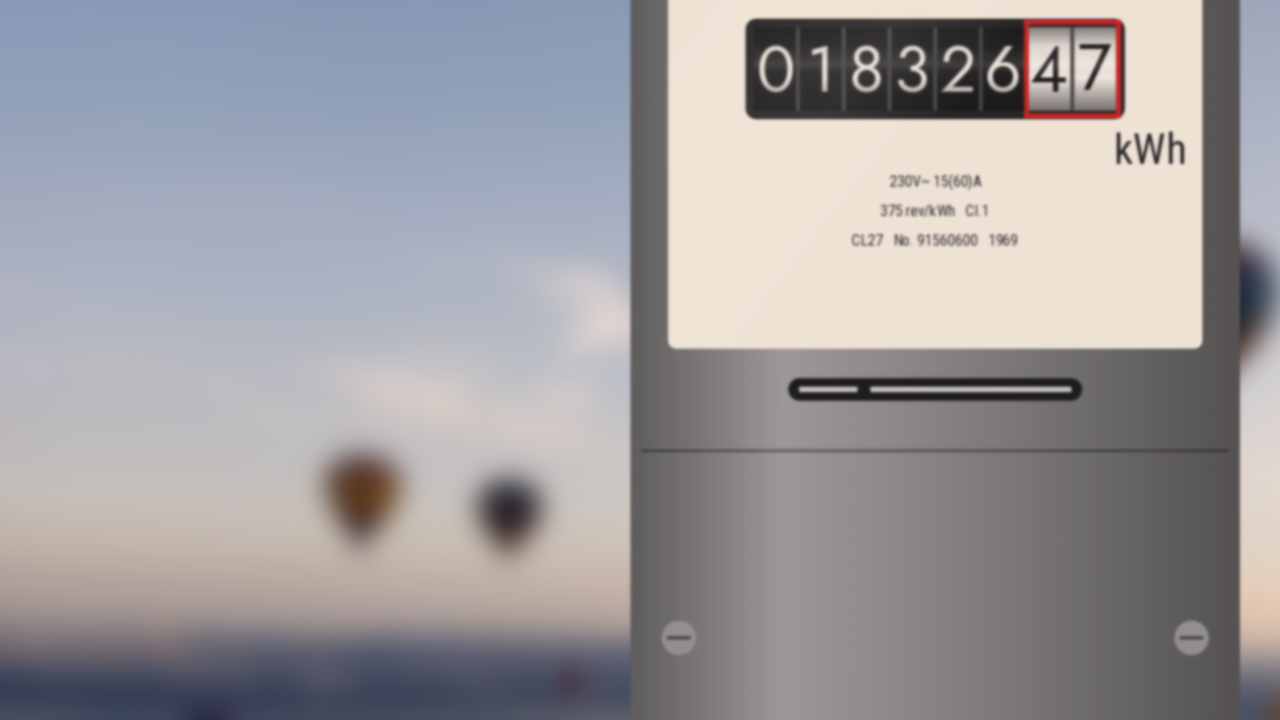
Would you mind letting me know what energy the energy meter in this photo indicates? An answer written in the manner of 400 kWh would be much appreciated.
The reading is 18326.47 kWh
